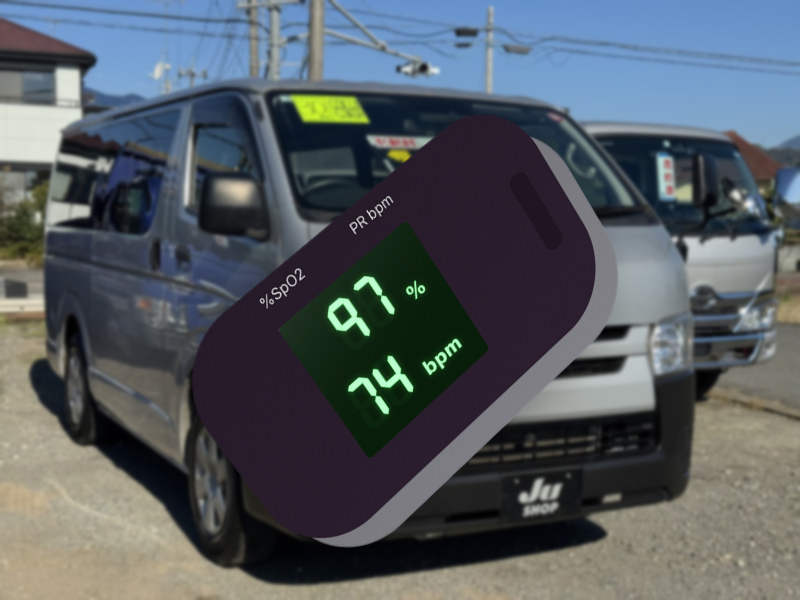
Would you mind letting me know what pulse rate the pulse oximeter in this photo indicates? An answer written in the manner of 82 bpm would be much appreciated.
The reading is 74 bpm
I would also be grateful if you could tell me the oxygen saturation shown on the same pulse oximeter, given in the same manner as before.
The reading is 97 %
